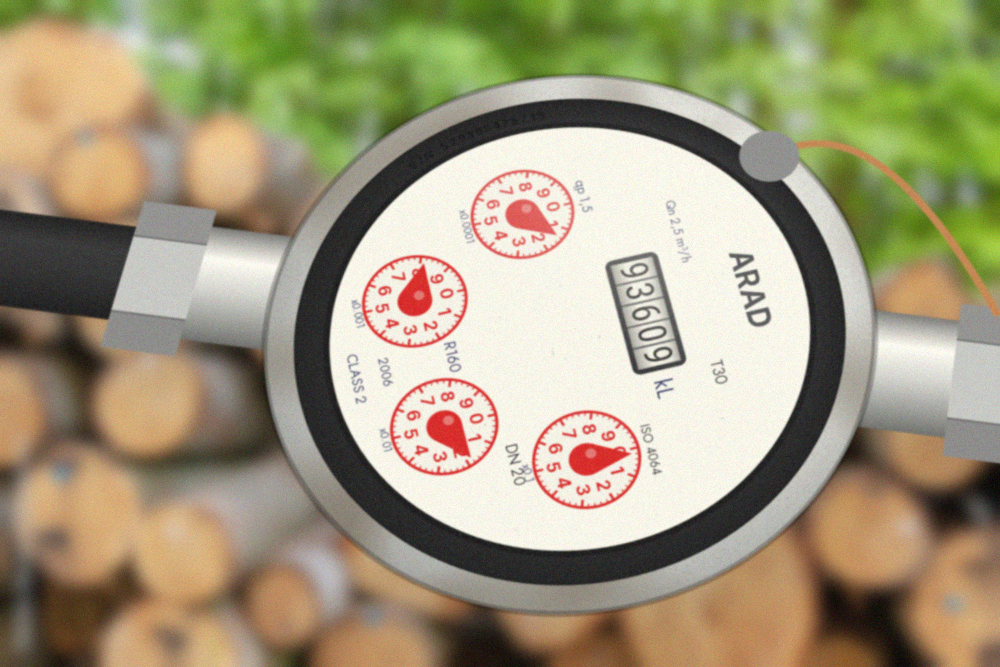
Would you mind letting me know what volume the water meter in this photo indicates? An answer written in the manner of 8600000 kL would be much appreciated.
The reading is 93609.0181 kL
